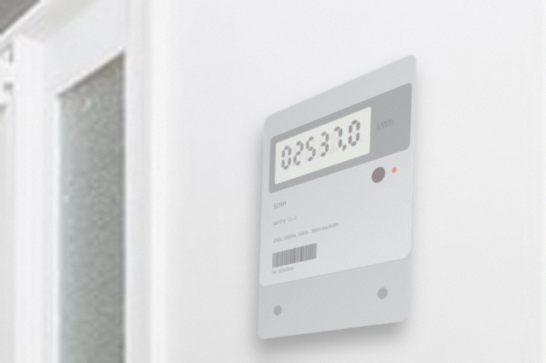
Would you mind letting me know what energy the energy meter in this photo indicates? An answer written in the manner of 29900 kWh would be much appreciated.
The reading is 2537.0 kWh
